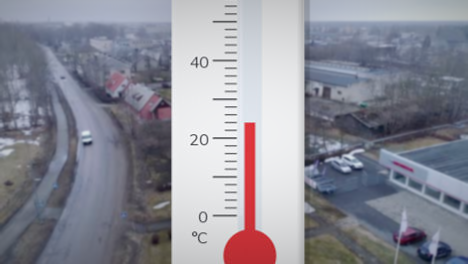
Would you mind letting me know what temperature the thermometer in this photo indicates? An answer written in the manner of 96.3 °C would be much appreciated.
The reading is 24 °C
